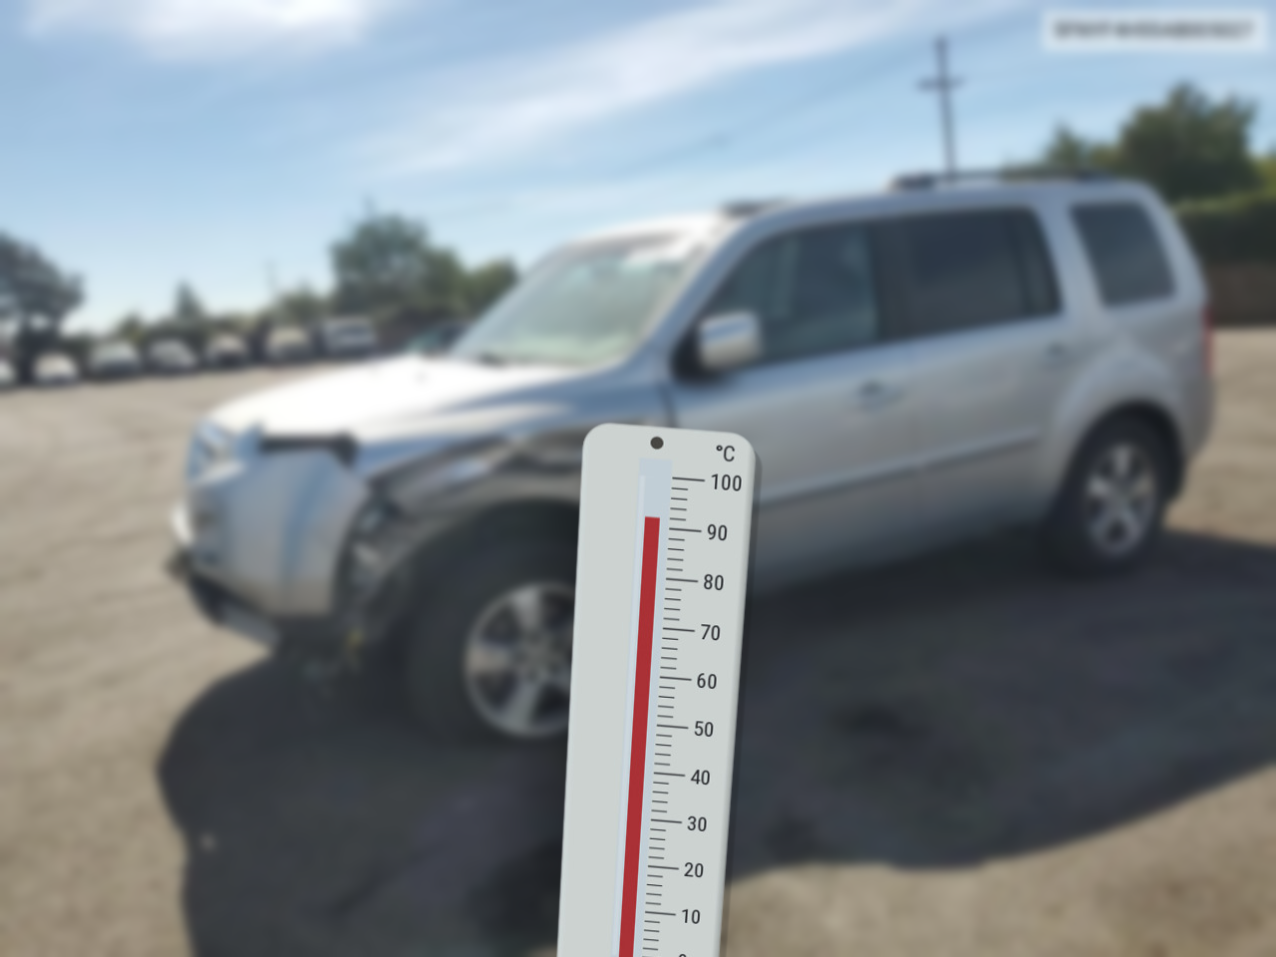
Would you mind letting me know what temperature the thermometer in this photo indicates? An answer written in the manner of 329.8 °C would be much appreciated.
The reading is 92 °C
